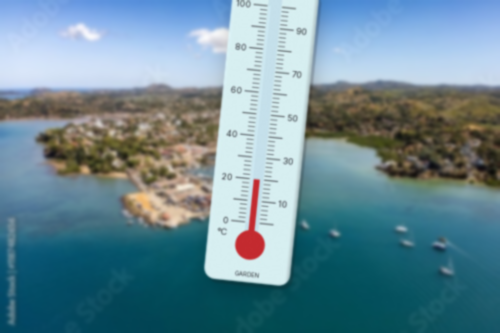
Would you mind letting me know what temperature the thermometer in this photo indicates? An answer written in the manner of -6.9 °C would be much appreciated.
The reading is 20 °C
